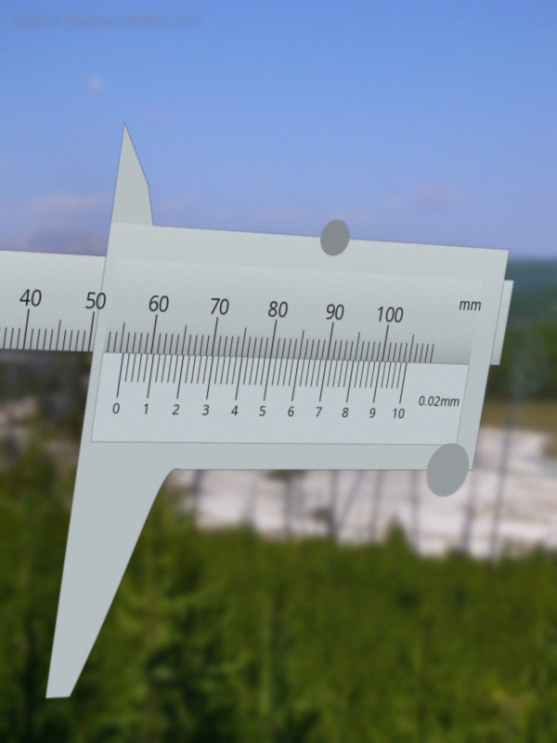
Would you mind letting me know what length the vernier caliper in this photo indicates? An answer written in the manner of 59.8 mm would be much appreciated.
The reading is 55.5 mm
